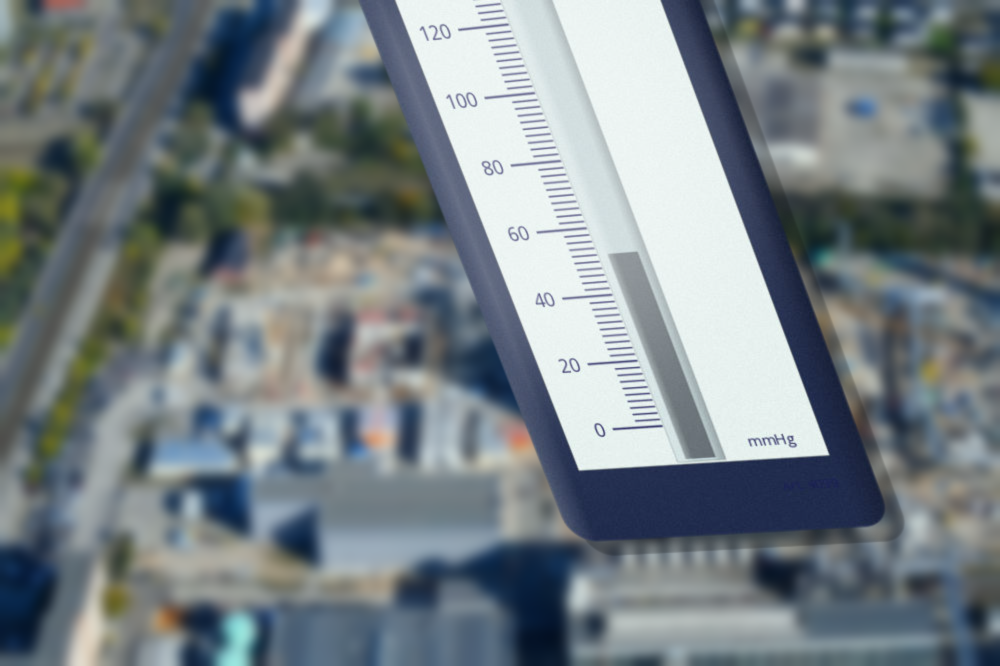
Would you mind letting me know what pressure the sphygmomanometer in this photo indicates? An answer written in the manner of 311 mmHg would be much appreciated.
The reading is 52 mmHg
